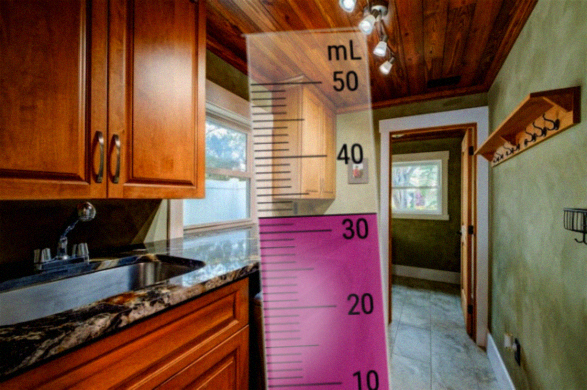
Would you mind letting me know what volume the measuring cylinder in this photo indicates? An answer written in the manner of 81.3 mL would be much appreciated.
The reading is 32 mL
